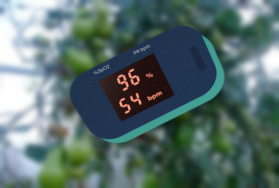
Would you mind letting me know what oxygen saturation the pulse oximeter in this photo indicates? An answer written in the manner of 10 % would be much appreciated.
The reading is 96 %
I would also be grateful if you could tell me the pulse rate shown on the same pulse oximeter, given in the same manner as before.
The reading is 54 bpm
